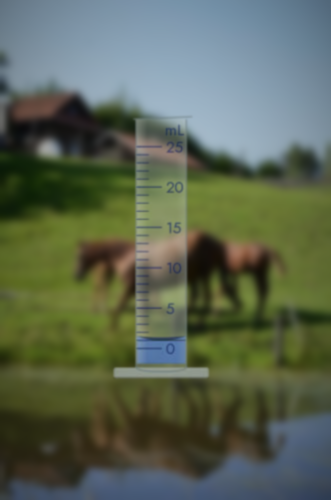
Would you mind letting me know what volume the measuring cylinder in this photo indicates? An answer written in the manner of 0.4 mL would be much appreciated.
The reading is 1 mL
